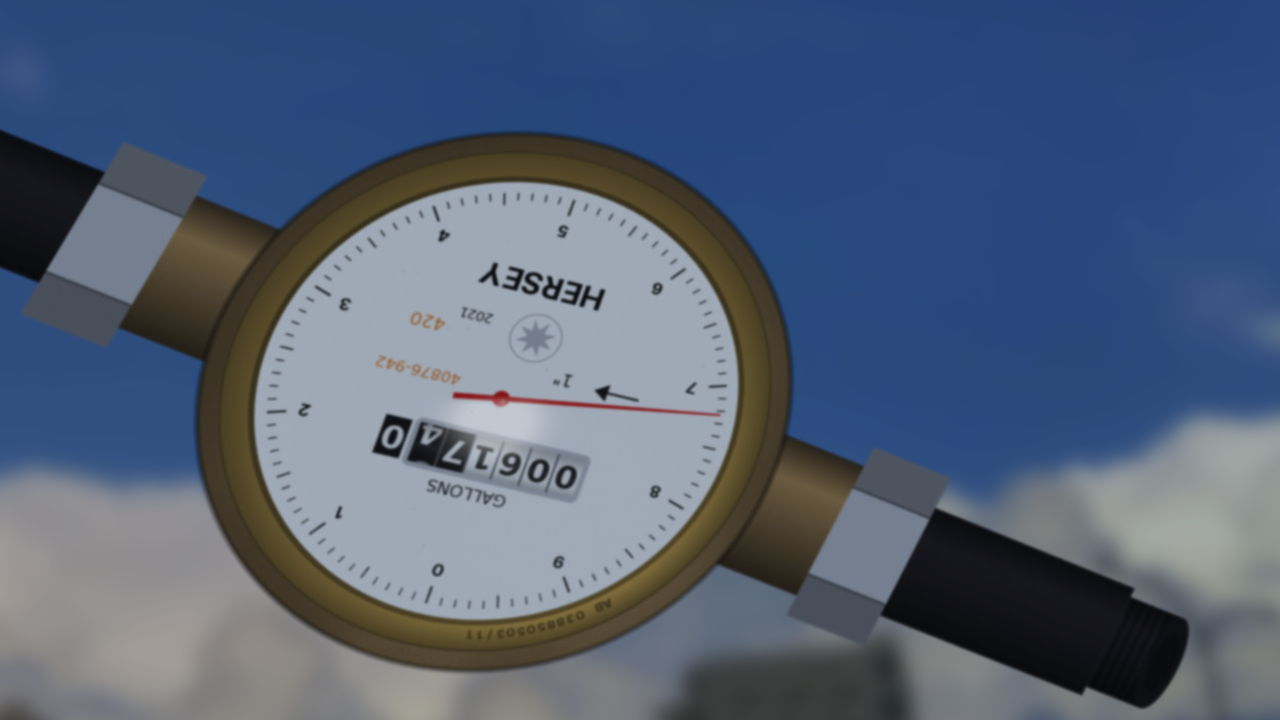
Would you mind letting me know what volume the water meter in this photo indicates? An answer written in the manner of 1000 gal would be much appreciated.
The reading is 61737.2 gal
